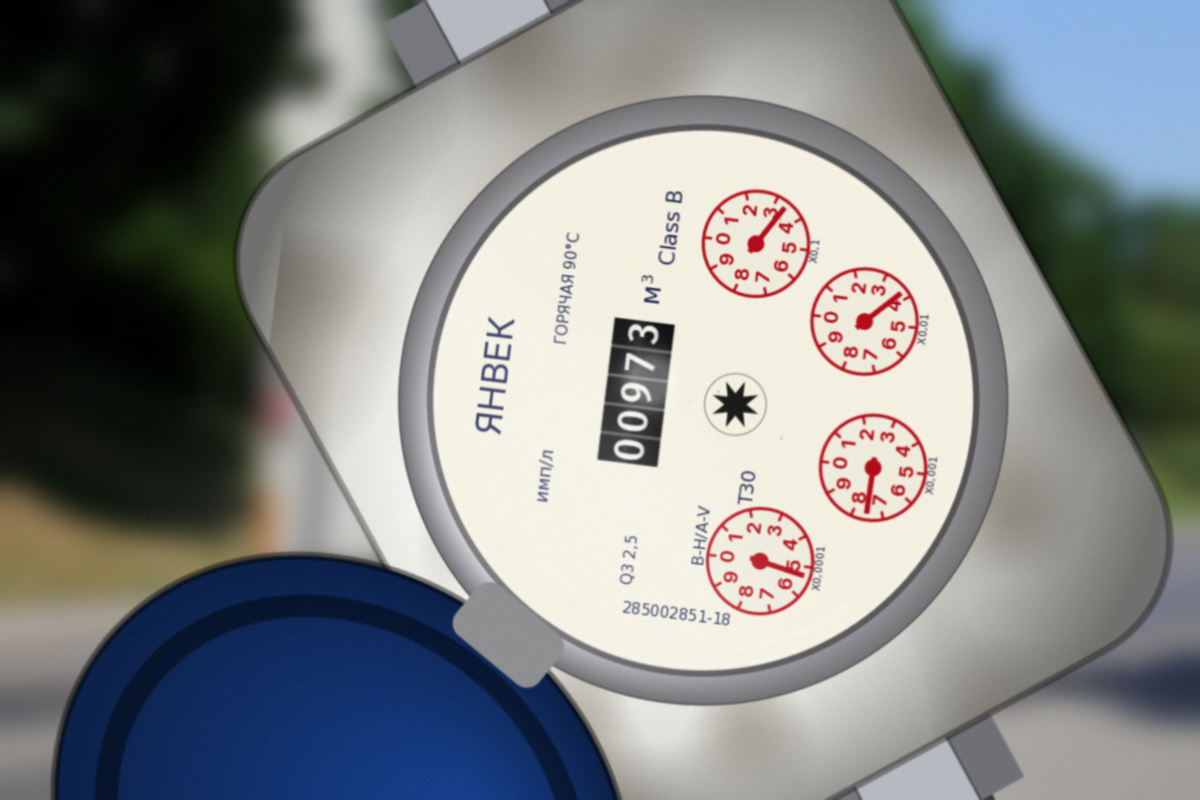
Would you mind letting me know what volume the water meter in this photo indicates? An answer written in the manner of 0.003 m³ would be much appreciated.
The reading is 973.3375 m³
